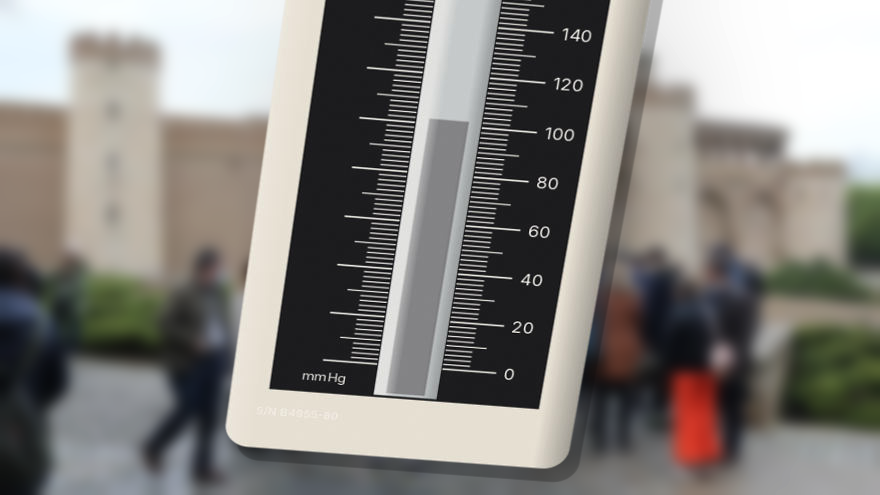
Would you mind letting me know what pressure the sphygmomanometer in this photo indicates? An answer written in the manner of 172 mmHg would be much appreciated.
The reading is 102 mmHg
